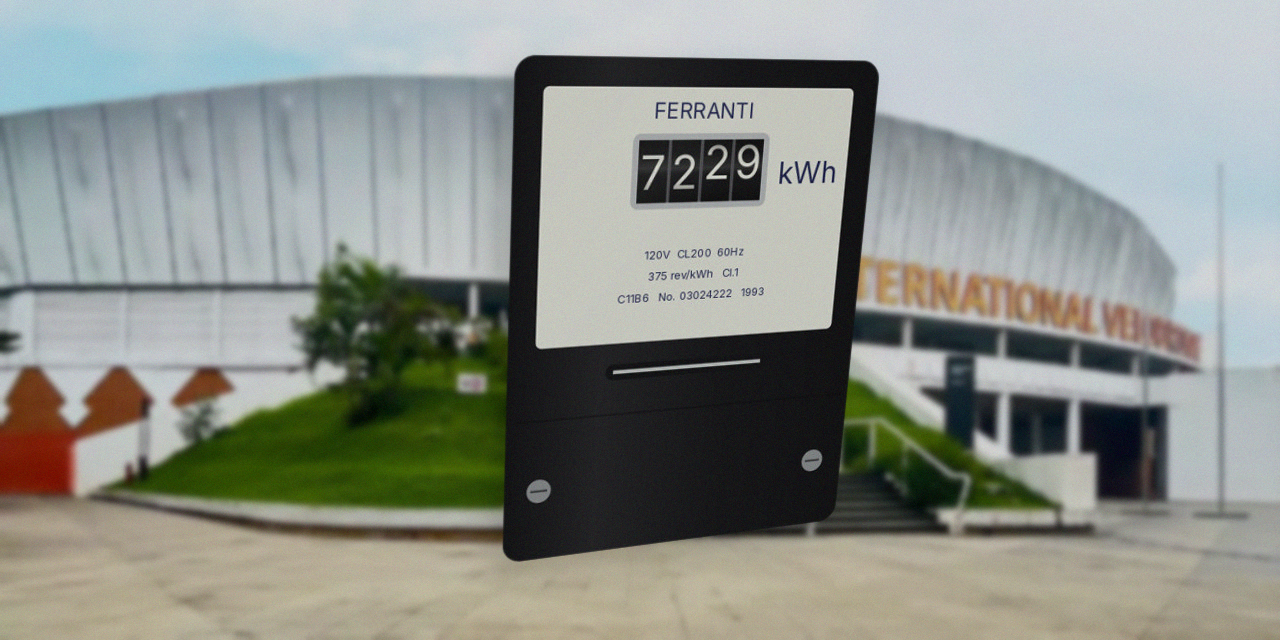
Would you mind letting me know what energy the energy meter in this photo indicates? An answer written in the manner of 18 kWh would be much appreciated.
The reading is 7229 kWh
